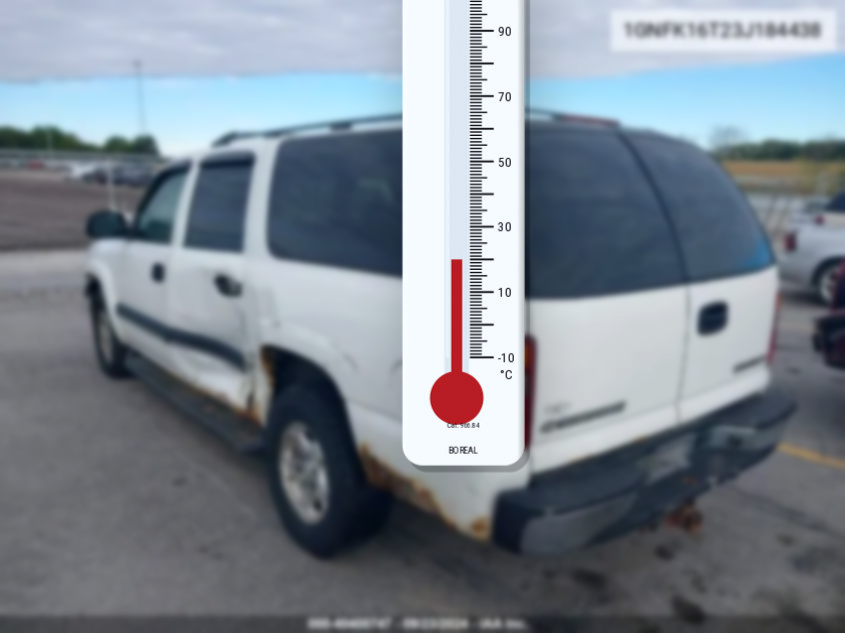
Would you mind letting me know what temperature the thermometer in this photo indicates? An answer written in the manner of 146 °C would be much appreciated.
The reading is 20 °C
